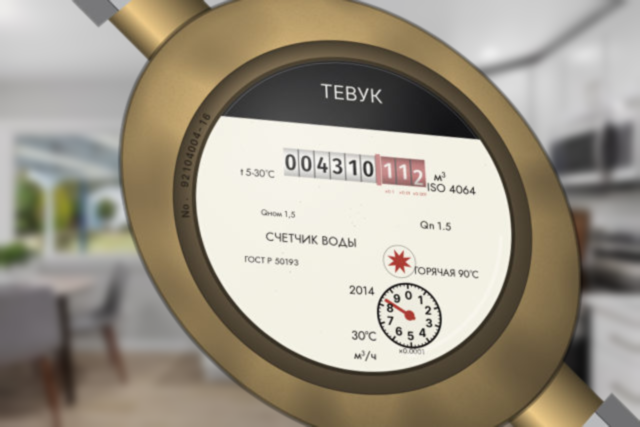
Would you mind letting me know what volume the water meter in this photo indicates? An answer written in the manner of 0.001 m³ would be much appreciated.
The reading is 4310.1118 m³
